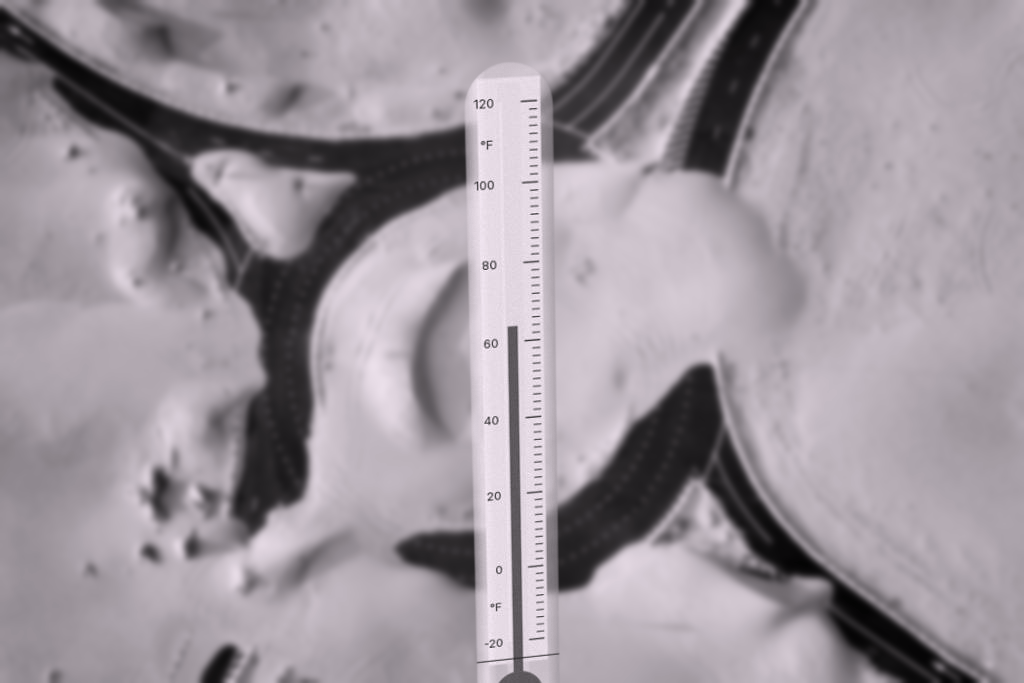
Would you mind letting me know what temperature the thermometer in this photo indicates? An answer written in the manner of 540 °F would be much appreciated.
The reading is 64 °F
